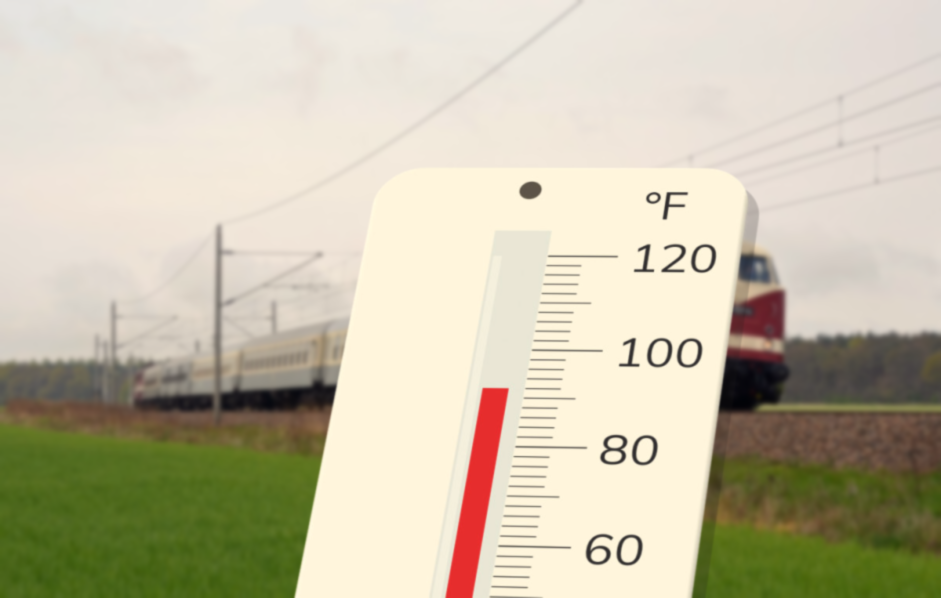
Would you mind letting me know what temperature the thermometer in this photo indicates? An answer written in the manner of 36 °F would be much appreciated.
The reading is 92 °F
